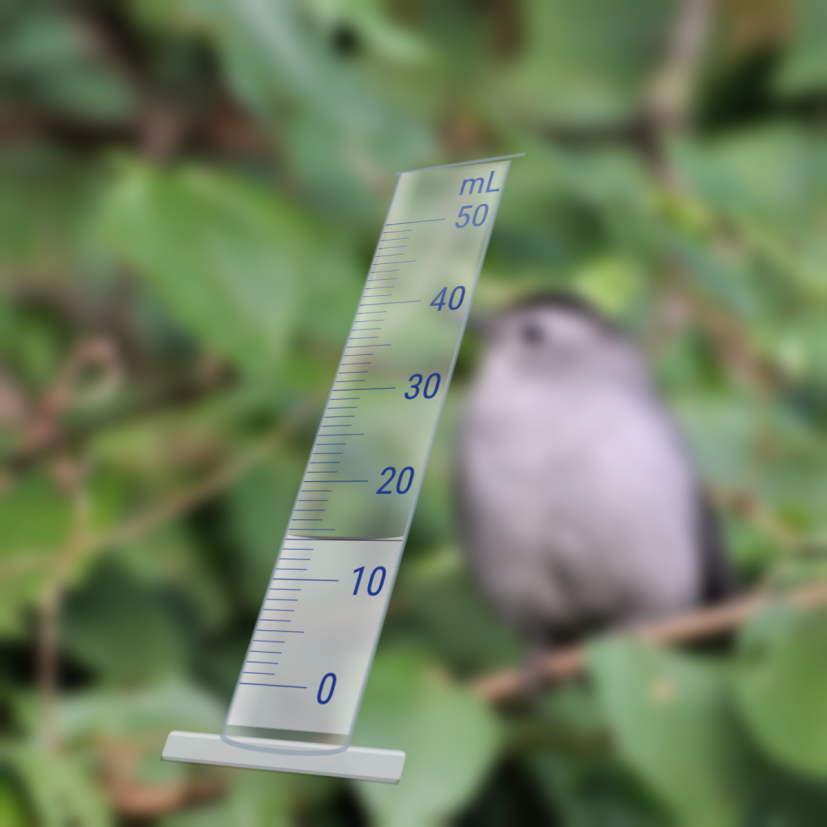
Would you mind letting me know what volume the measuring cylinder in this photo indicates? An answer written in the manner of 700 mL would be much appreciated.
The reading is 14 mL
